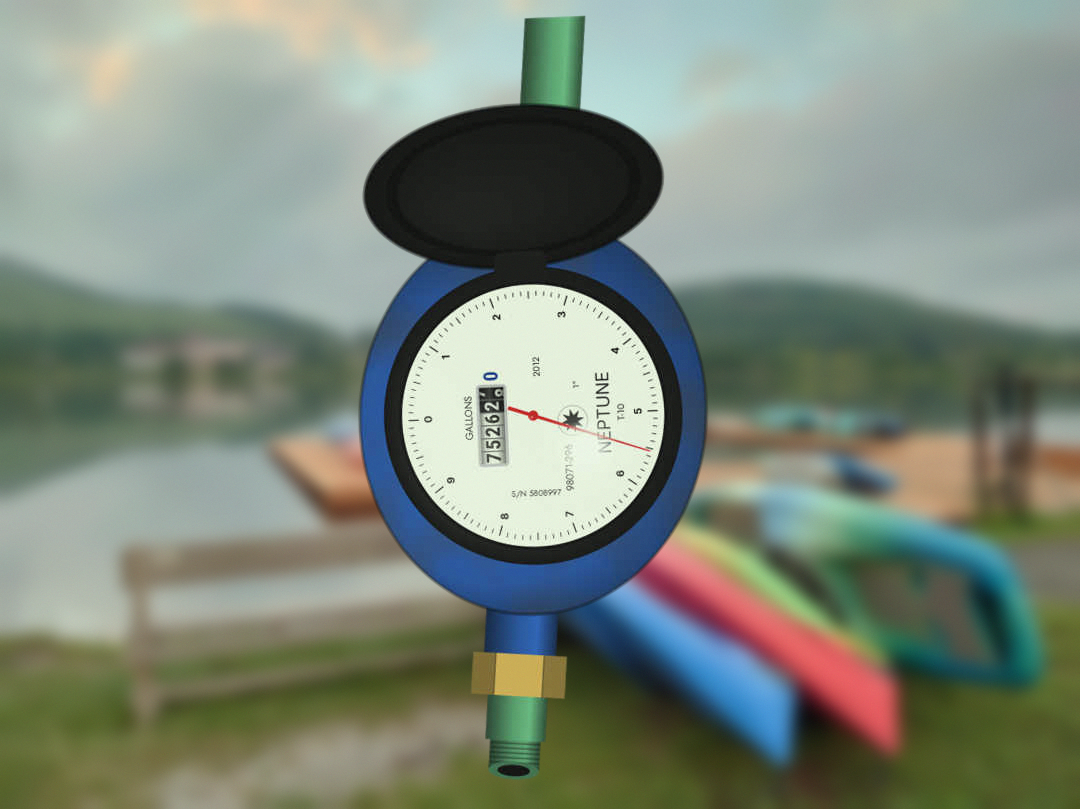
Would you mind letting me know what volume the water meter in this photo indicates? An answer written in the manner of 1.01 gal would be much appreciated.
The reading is 7526275.5 gal
